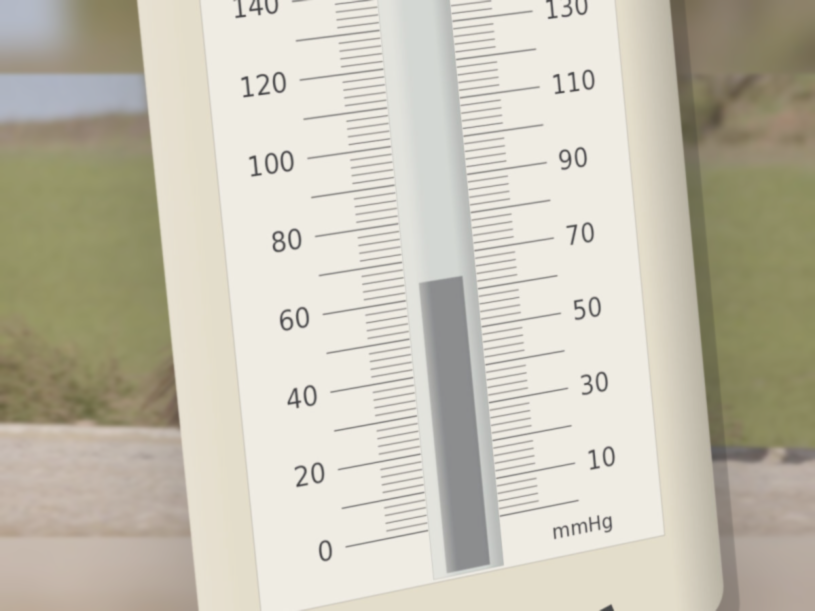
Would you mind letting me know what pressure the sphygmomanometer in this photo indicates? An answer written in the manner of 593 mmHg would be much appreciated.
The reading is 64 mmHg
